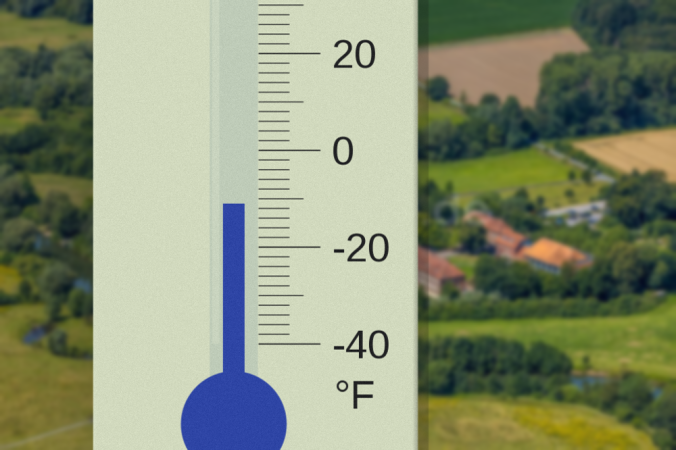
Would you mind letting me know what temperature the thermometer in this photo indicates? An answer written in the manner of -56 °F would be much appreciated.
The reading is -11 °F
